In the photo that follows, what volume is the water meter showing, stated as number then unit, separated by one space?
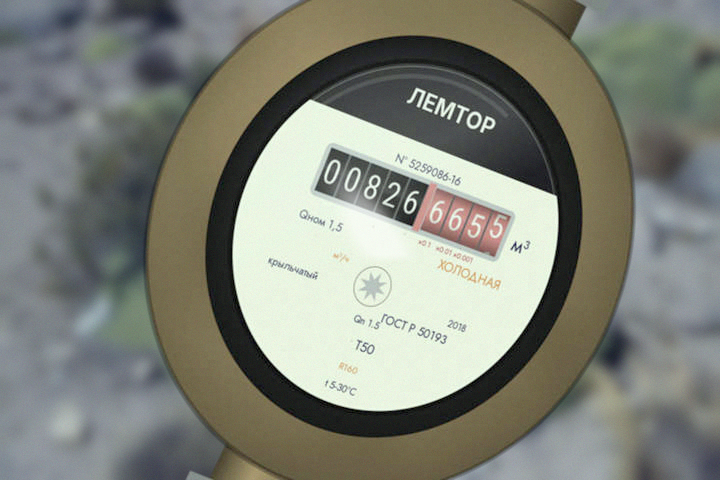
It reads 826.6655 m³
